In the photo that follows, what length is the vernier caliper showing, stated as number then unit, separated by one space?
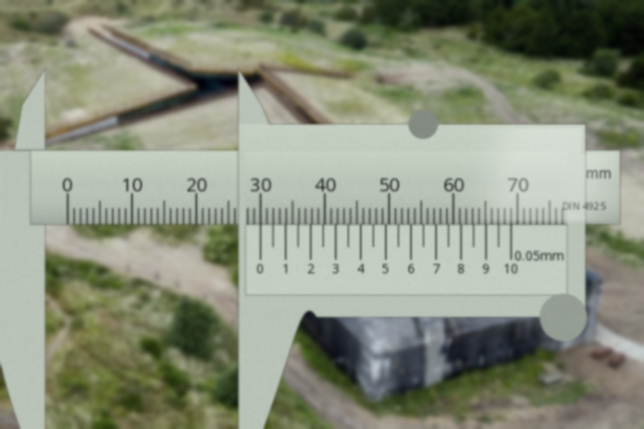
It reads 30.0 mm
